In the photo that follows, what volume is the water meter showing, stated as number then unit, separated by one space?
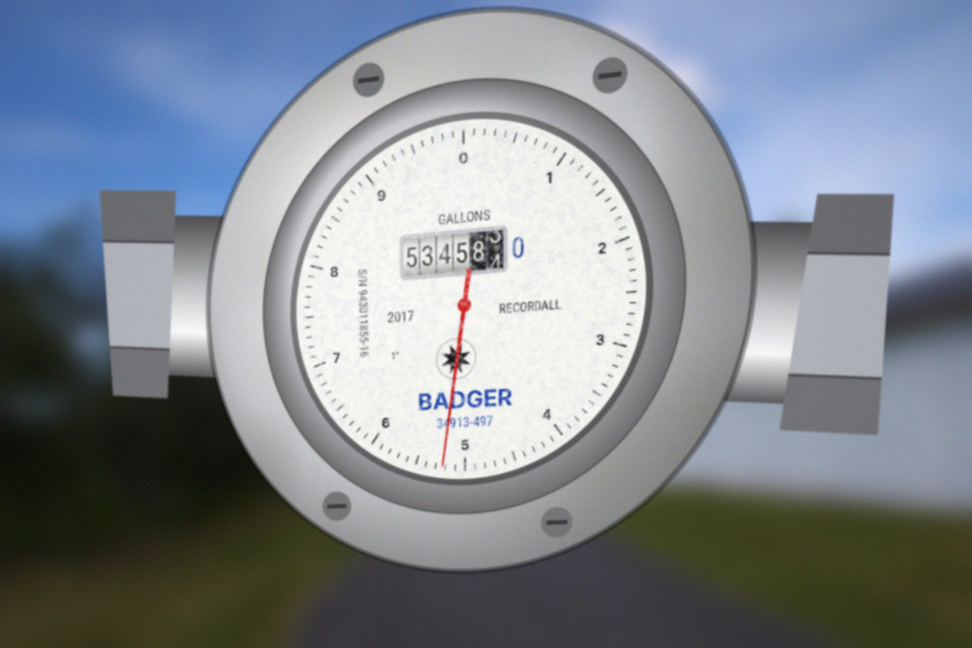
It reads 5345835.2 gal
